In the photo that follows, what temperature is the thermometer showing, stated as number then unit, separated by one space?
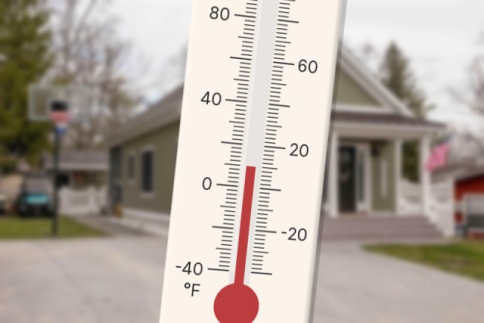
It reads 10 °F
